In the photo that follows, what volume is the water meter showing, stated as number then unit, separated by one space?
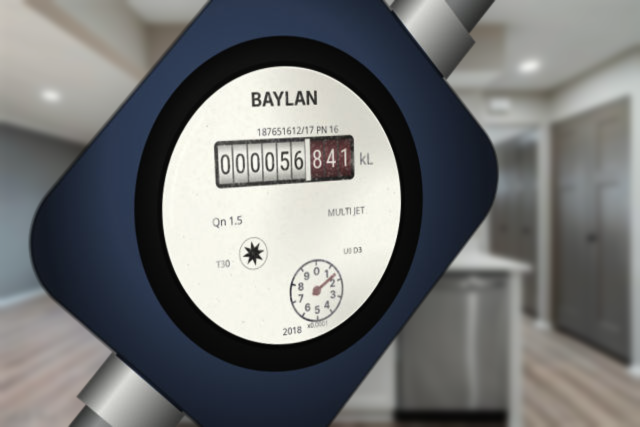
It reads 56.8411 kL
